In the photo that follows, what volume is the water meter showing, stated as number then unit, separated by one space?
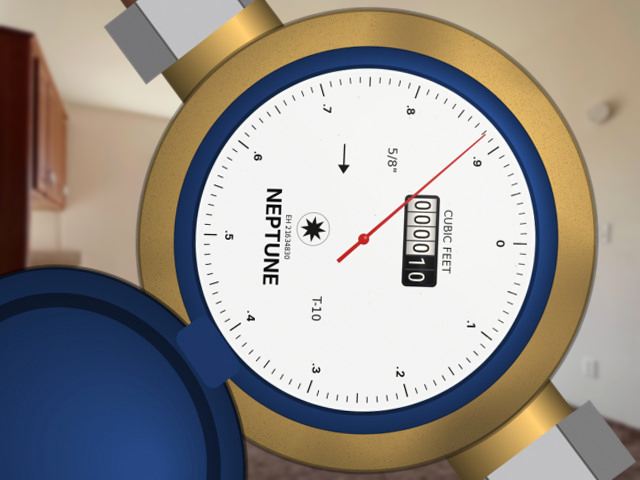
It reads 9.88 ft³
